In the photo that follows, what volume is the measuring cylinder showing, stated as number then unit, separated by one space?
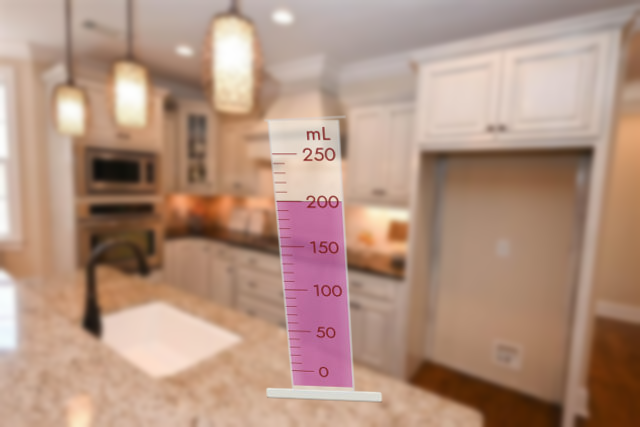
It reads 200 mL
